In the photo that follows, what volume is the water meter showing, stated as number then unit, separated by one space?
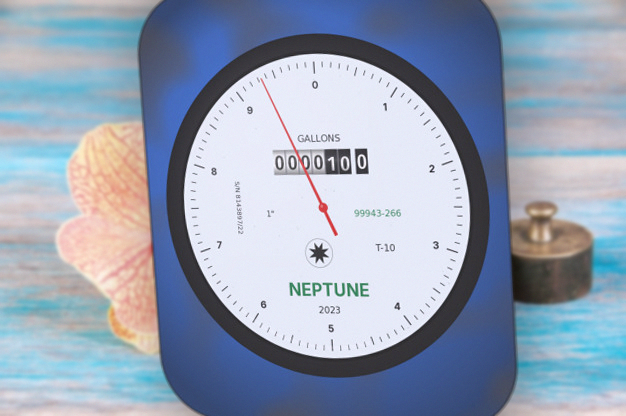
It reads 99.3 gal
